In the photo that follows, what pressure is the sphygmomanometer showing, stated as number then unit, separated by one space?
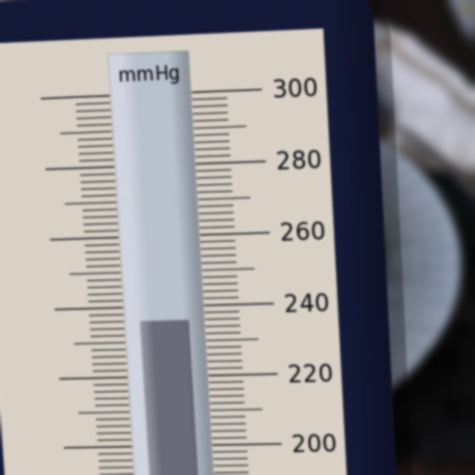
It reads 236 mmHg
